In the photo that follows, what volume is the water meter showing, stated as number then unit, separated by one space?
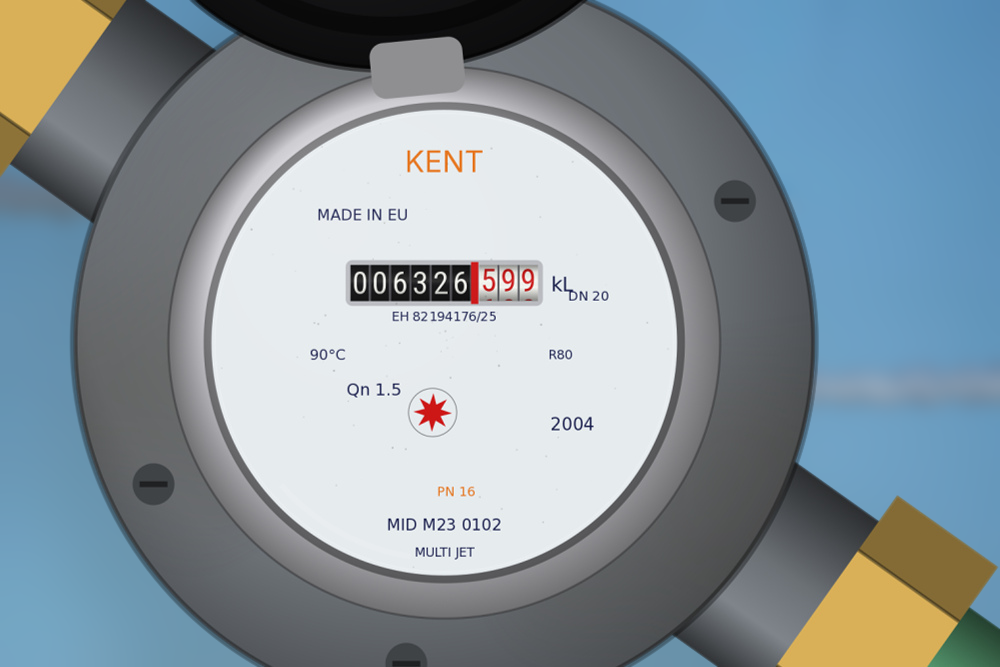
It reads 6326.599 kL
